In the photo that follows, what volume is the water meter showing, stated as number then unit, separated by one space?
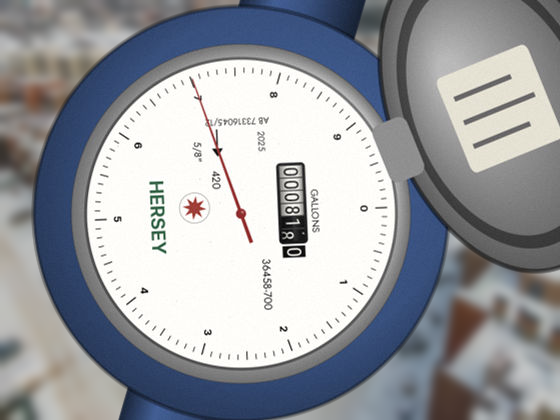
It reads 8177.0 gal
